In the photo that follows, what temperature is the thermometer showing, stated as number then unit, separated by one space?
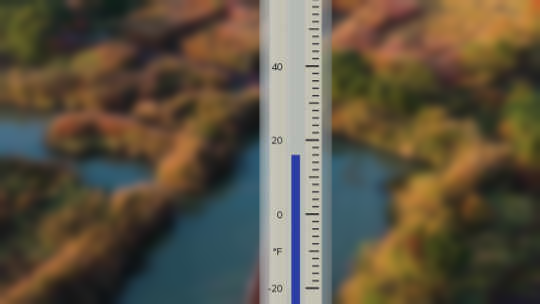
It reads 16 °F
